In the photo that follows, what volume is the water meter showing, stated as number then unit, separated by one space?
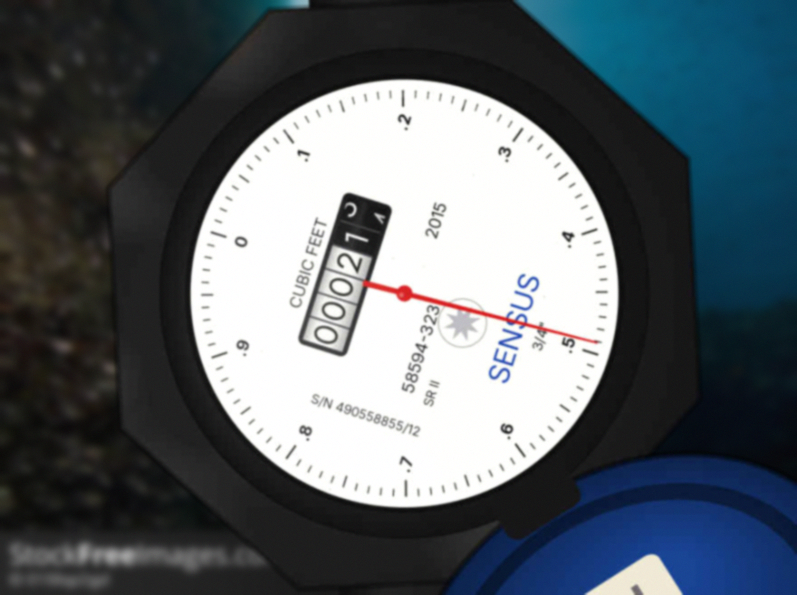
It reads 213.49 ft³
